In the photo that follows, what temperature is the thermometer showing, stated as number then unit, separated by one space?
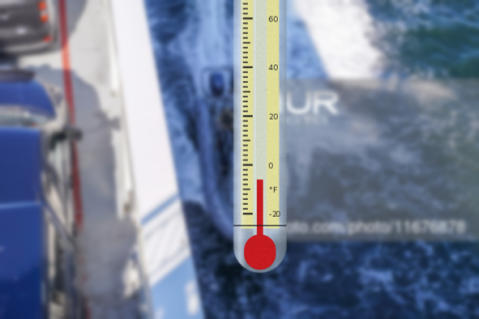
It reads -6 °F
